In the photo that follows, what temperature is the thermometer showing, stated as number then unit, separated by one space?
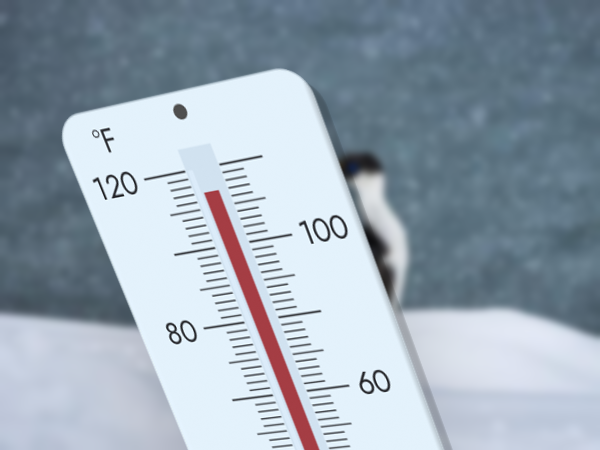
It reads 114 °F
